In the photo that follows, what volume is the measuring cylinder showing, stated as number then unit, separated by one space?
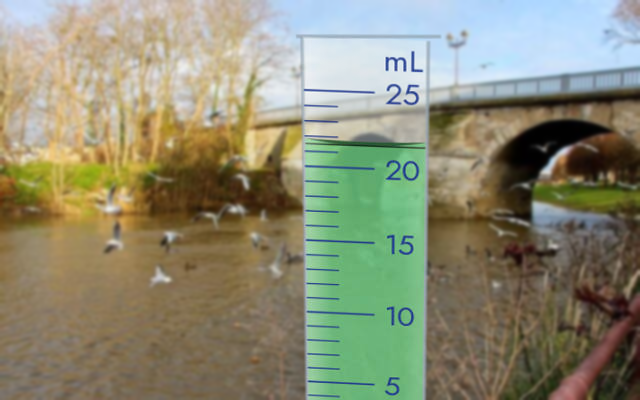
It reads 21.5 mL
